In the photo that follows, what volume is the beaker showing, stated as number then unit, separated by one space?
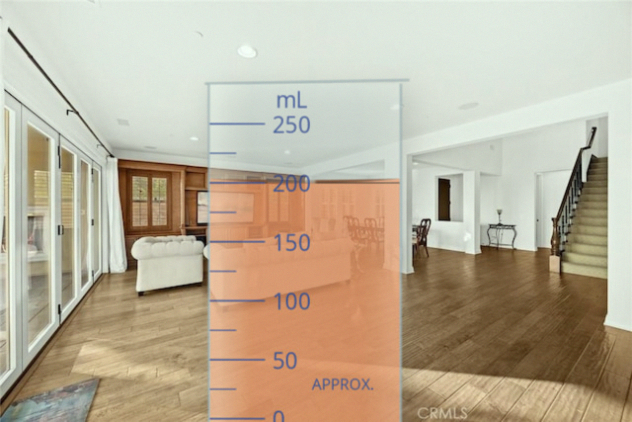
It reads 200 mL
